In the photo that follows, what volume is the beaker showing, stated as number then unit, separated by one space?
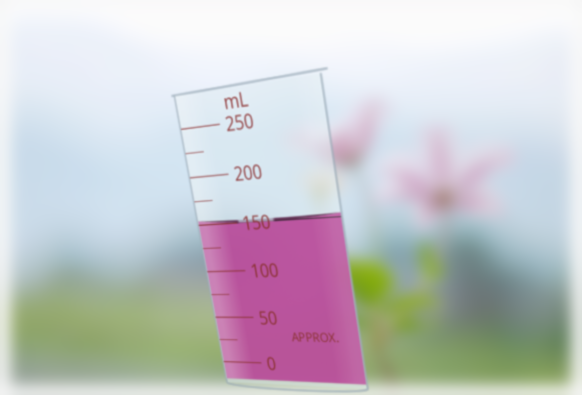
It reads 150 mL
